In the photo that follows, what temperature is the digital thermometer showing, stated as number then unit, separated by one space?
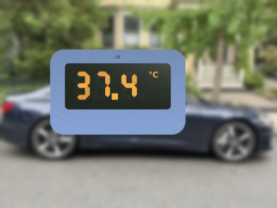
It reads 37.4 °C
